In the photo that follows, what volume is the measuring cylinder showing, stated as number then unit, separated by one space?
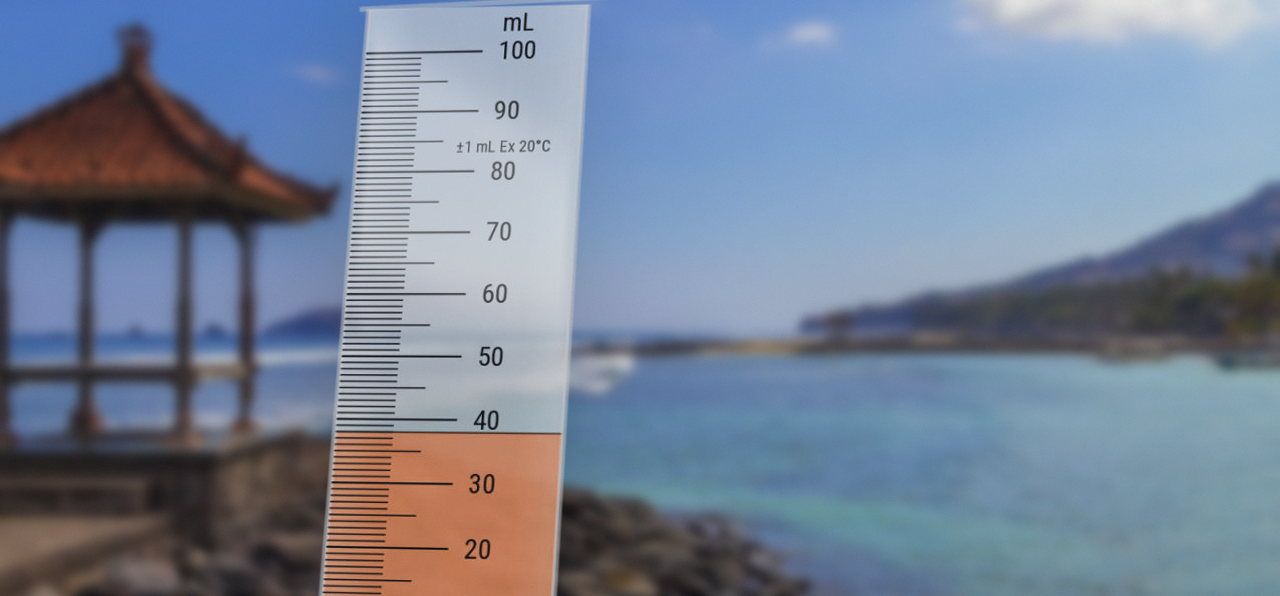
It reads 38 mL
